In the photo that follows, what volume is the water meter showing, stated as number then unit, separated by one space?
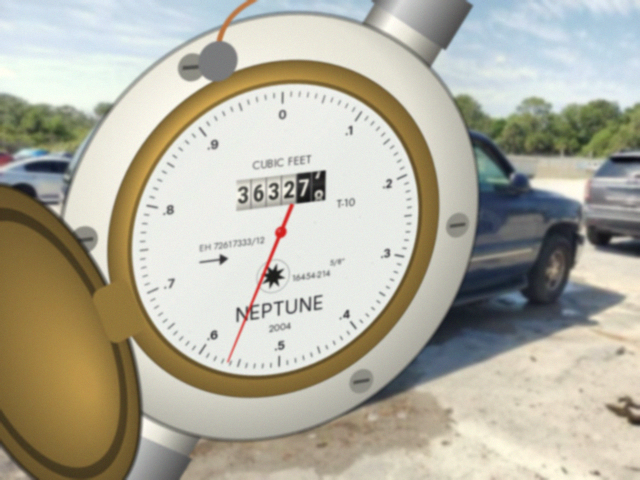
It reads 363277.56 ft³
